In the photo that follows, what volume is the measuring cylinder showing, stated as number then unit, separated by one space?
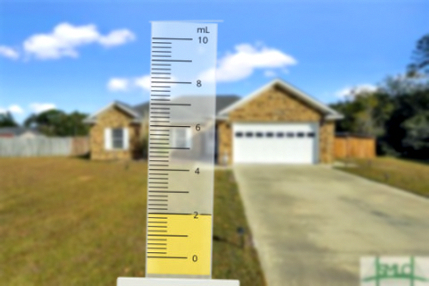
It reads 2 mL
